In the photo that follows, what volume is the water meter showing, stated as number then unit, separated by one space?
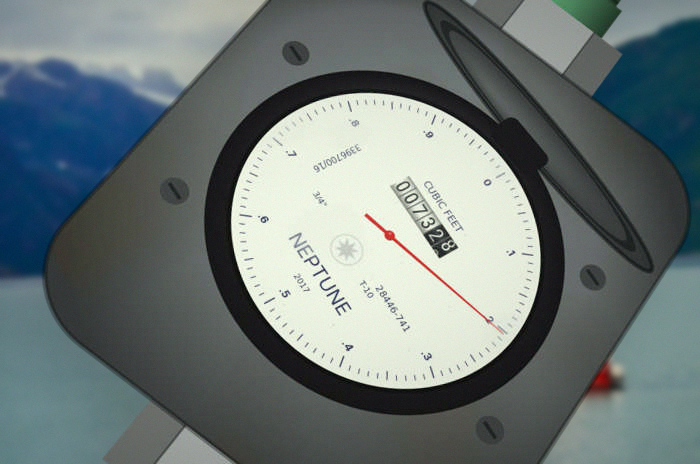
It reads 7328.20 ft³
